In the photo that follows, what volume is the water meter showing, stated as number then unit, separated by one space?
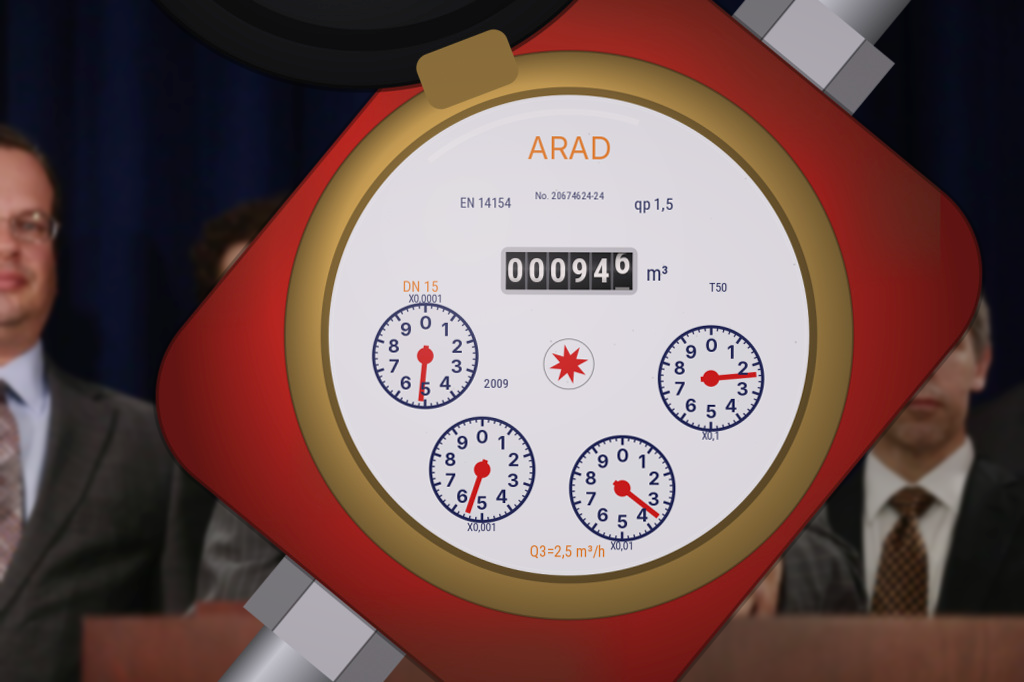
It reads 946.2355 m³
